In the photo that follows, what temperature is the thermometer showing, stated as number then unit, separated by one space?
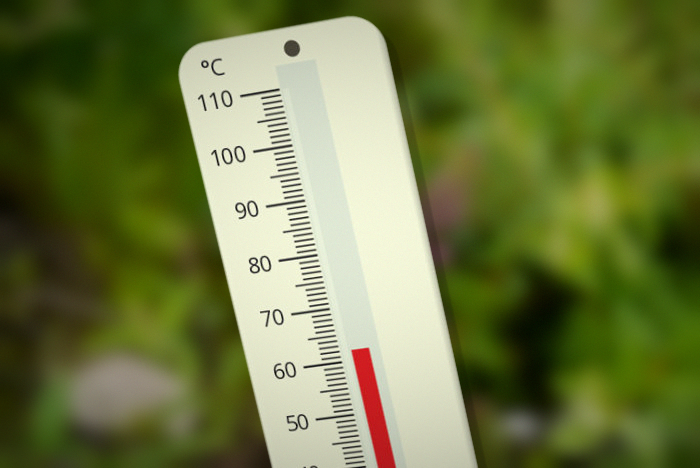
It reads 62 °C
